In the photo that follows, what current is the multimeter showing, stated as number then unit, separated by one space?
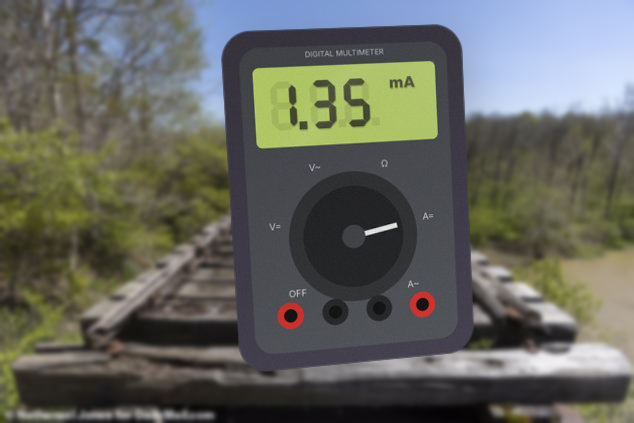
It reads 1.35 mA
